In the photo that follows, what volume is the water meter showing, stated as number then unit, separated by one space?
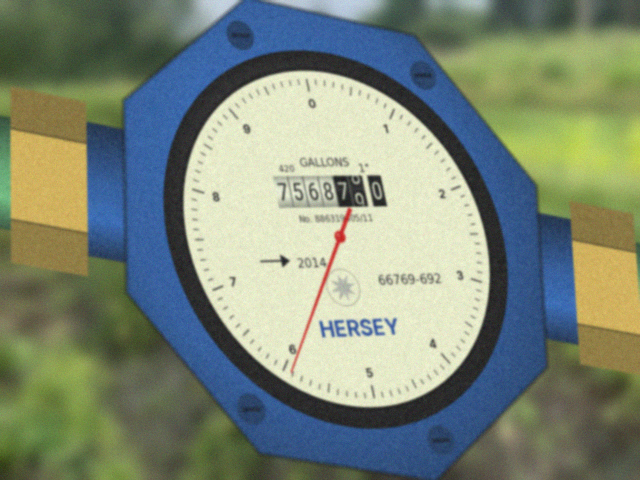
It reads 7568785.9 gal
